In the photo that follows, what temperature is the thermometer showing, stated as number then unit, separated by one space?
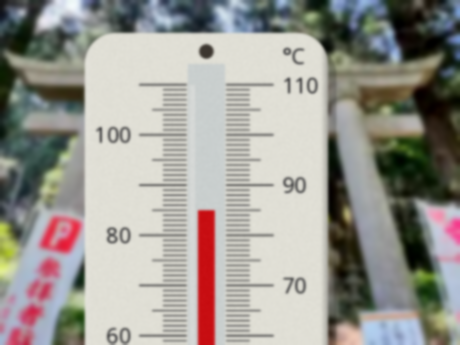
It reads 85 °C
